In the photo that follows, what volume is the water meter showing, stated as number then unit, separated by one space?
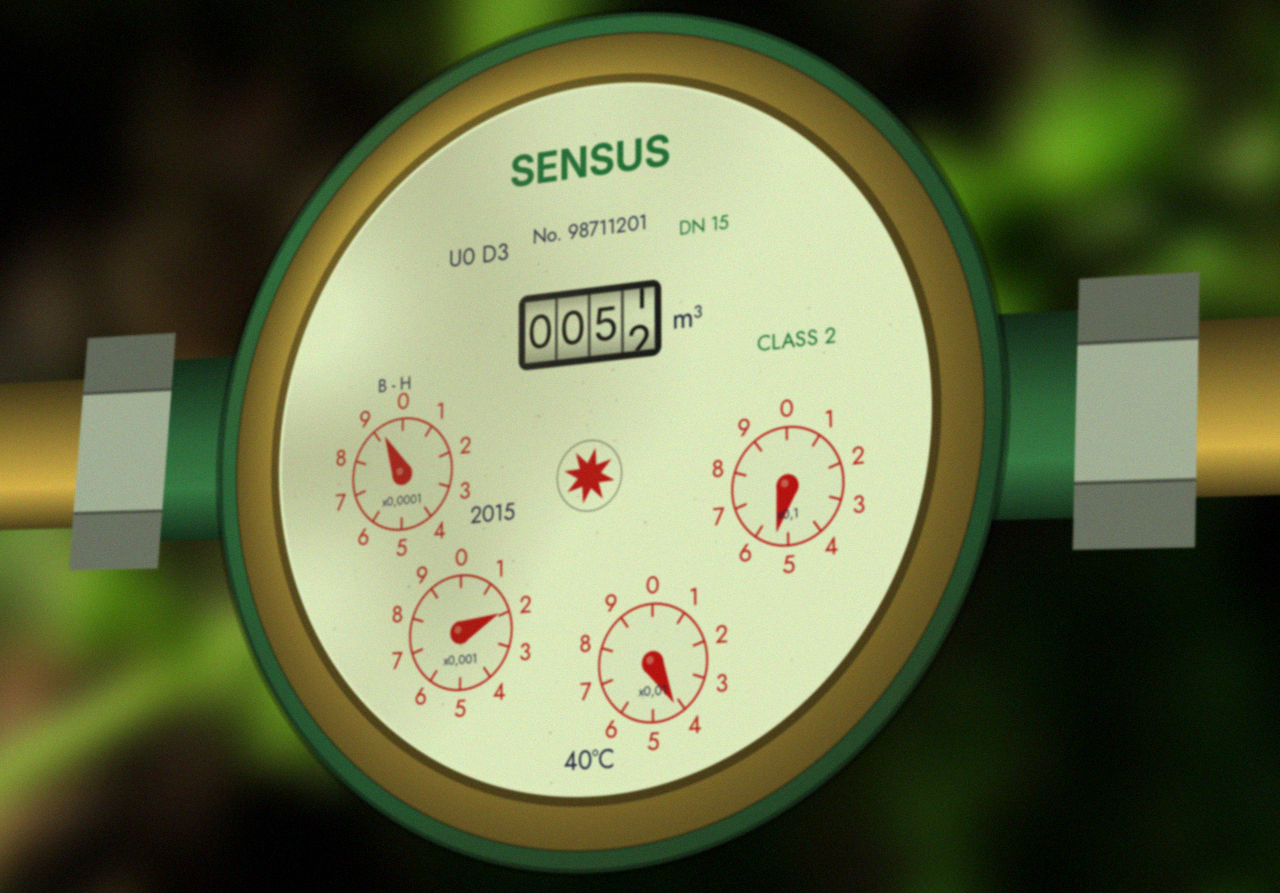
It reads 51.5419 m³
